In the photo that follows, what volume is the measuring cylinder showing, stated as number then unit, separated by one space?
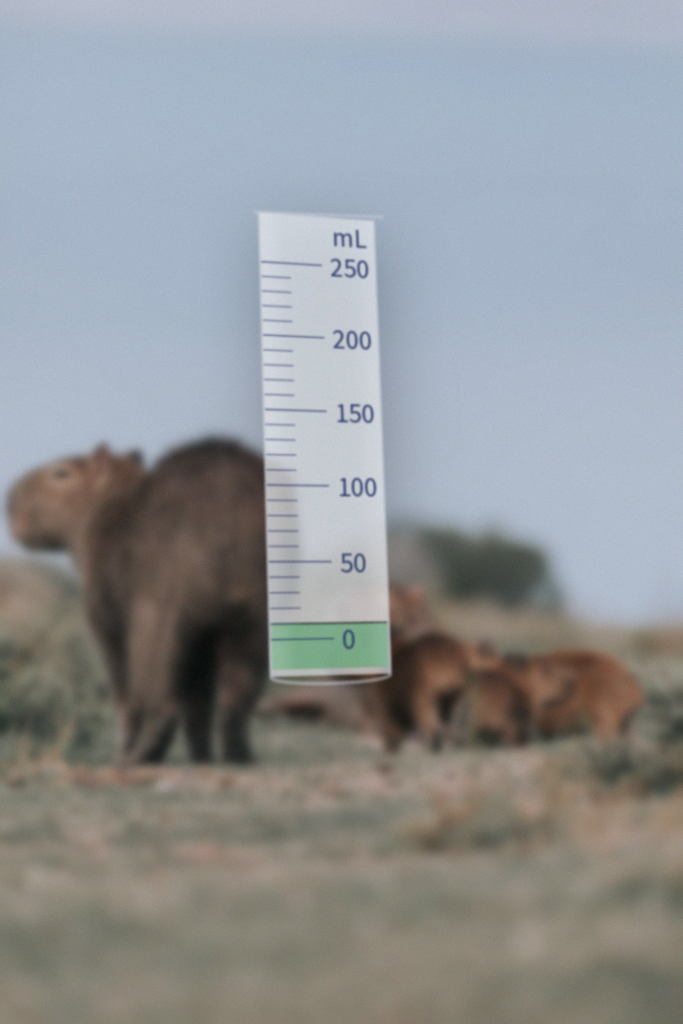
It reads 10 mL
